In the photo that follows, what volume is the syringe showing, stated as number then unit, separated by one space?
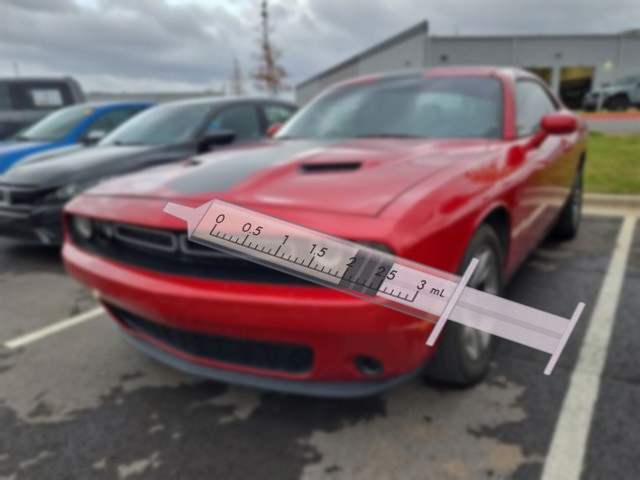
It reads 2 mL
